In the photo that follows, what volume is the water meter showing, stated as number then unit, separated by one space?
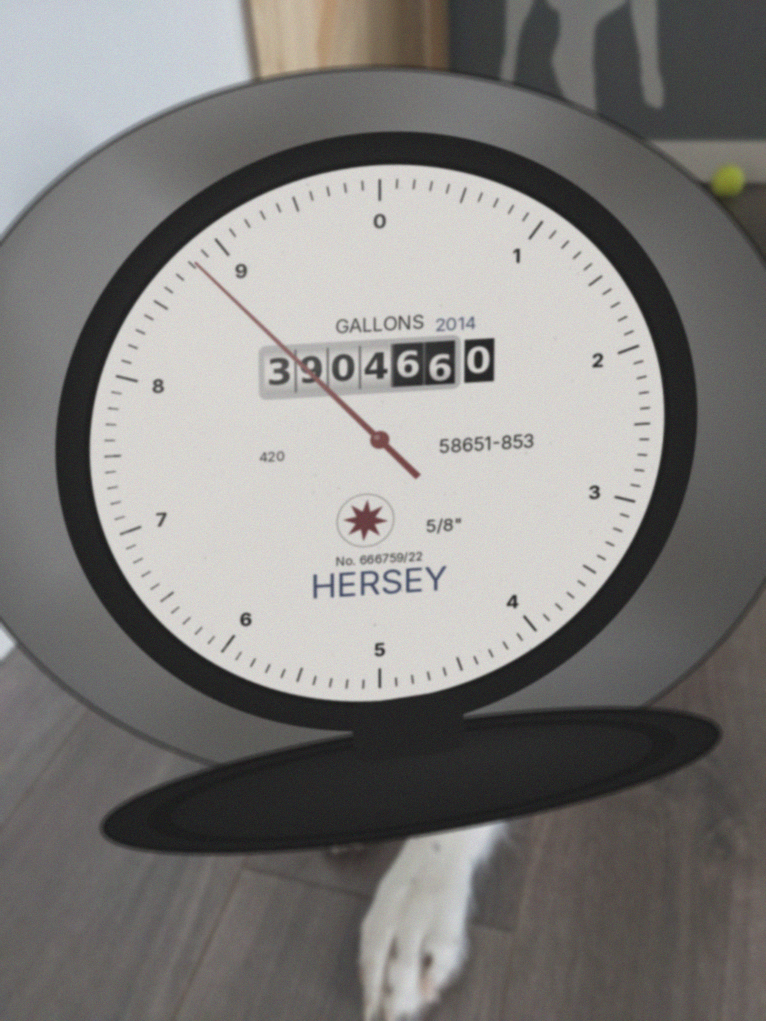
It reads 3904658.8 gal
